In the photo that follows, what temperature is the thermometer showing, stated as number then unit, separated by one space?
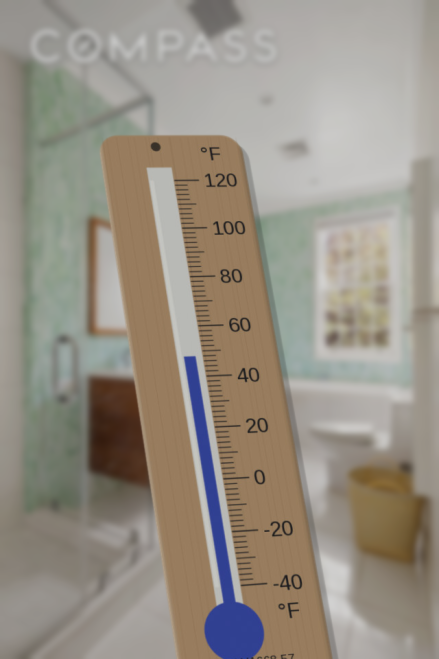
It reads 48 °F
